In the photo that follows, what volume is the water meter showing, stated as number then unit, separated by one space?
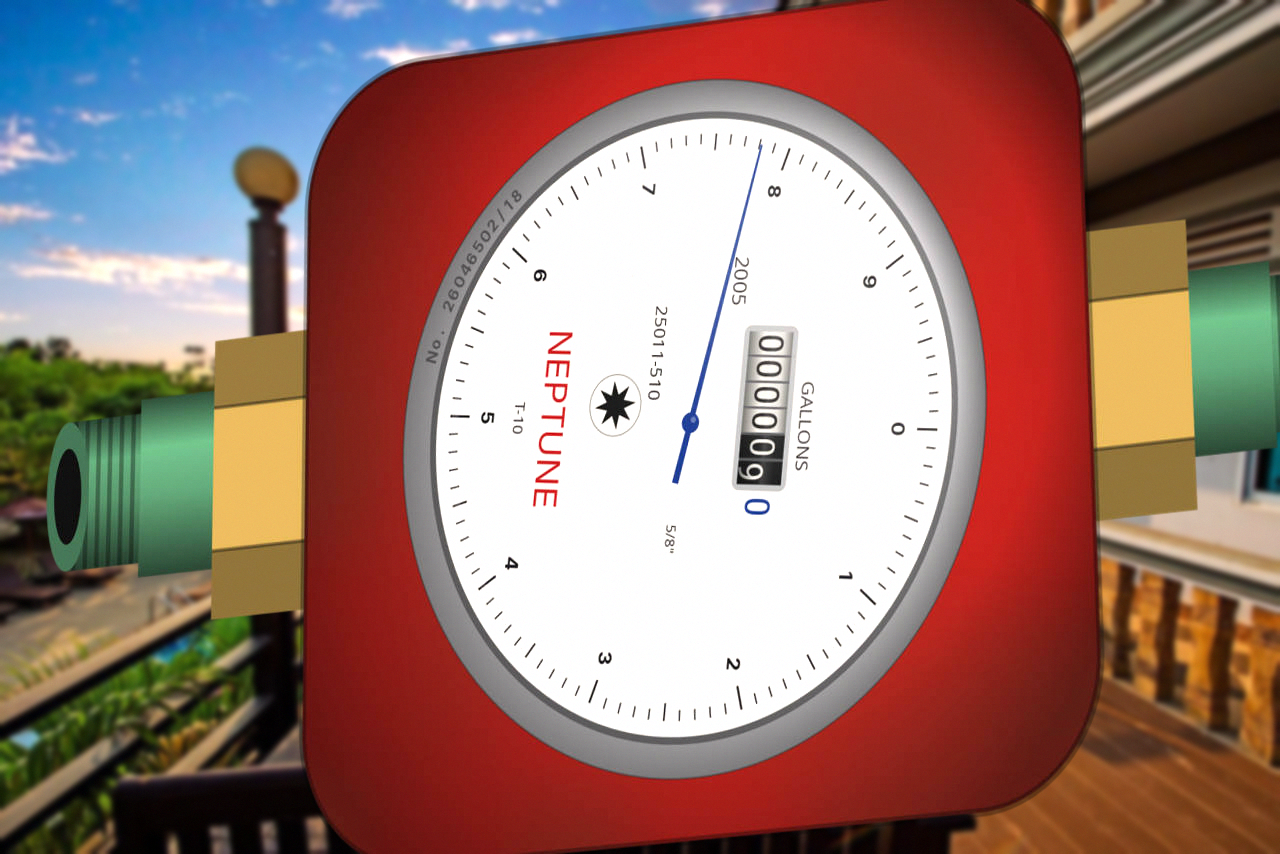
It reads 87.8 gal
